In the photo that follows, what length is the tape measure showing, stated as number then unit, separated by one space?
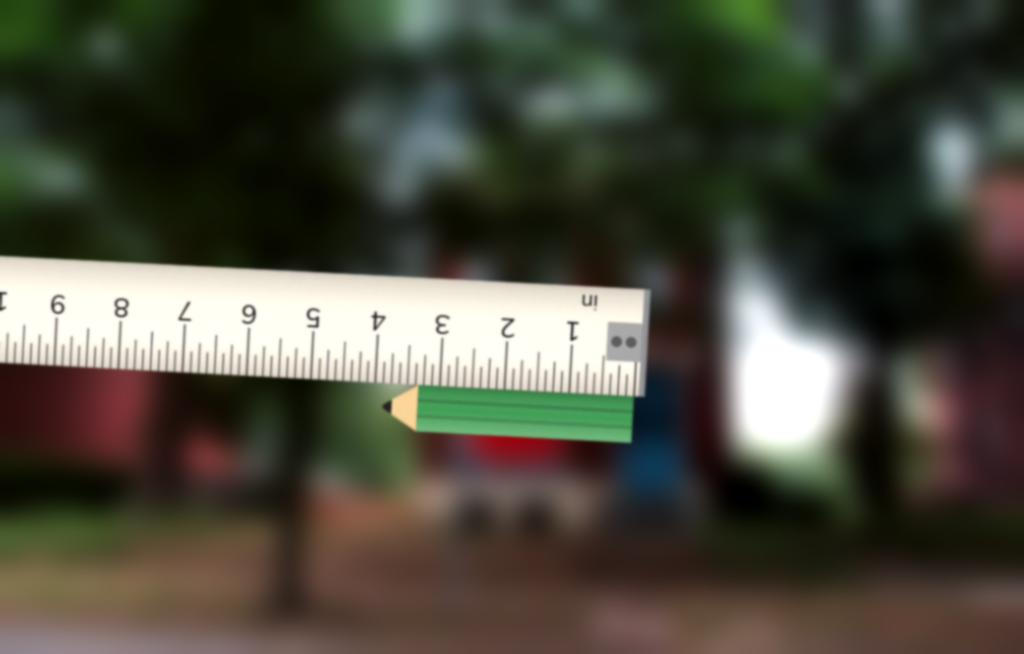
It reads 3.875 in
